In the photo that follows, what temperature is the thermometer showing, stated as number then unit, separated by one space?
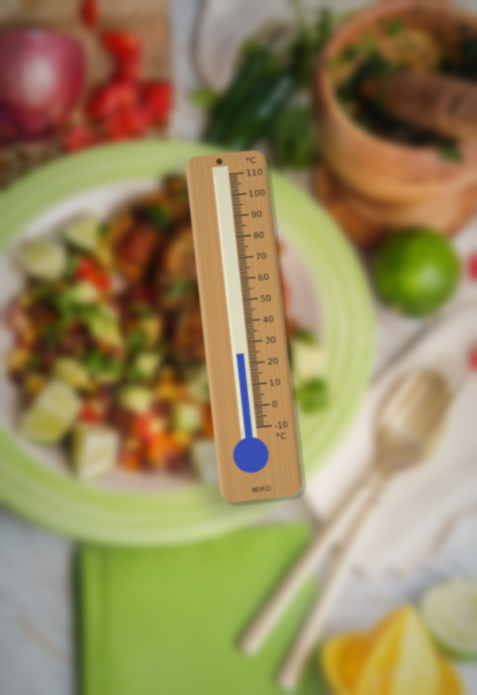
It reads 25 °C
